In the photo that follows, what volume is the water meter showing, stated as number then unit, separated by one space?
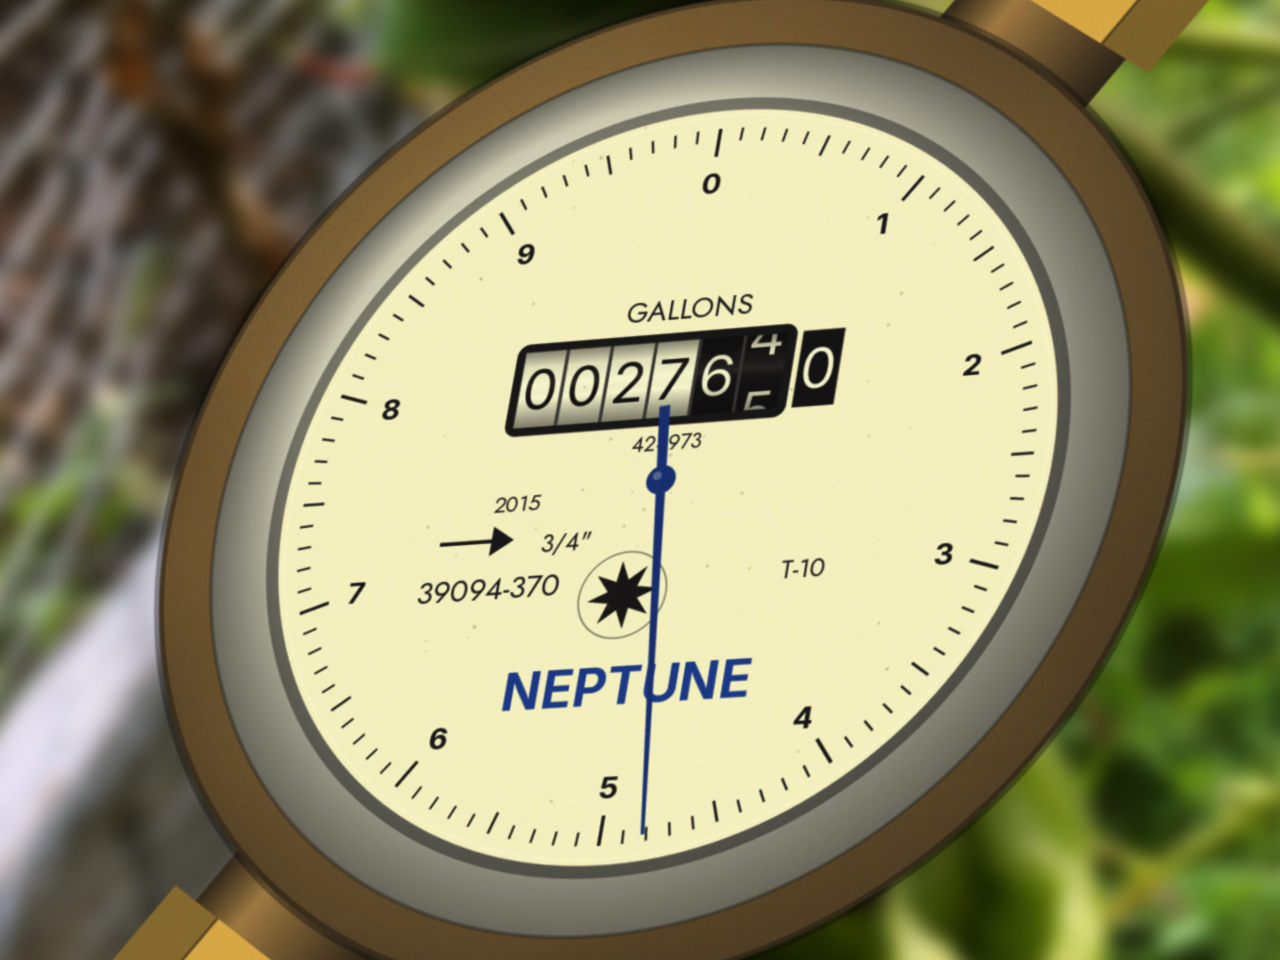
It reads 27644.8 gal
